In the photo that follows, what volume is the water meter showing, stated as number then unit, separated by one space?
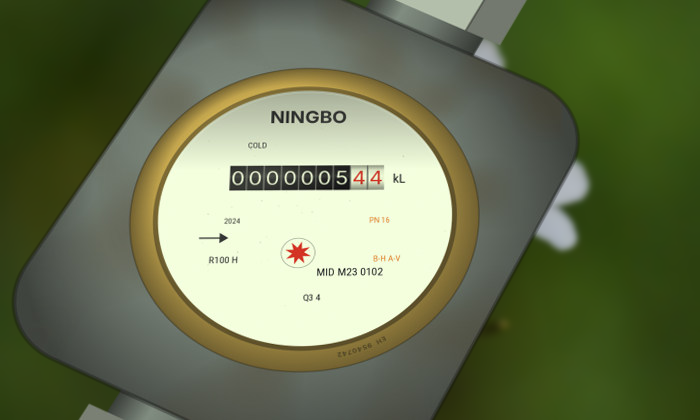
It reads 5.44 kL
